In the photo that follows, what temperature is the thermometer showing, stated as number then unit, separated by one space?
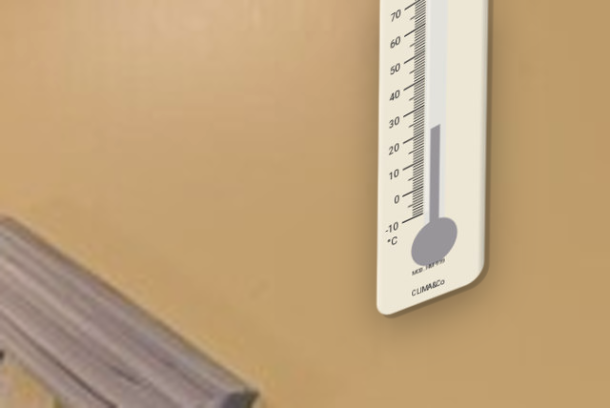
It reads 20 °C
